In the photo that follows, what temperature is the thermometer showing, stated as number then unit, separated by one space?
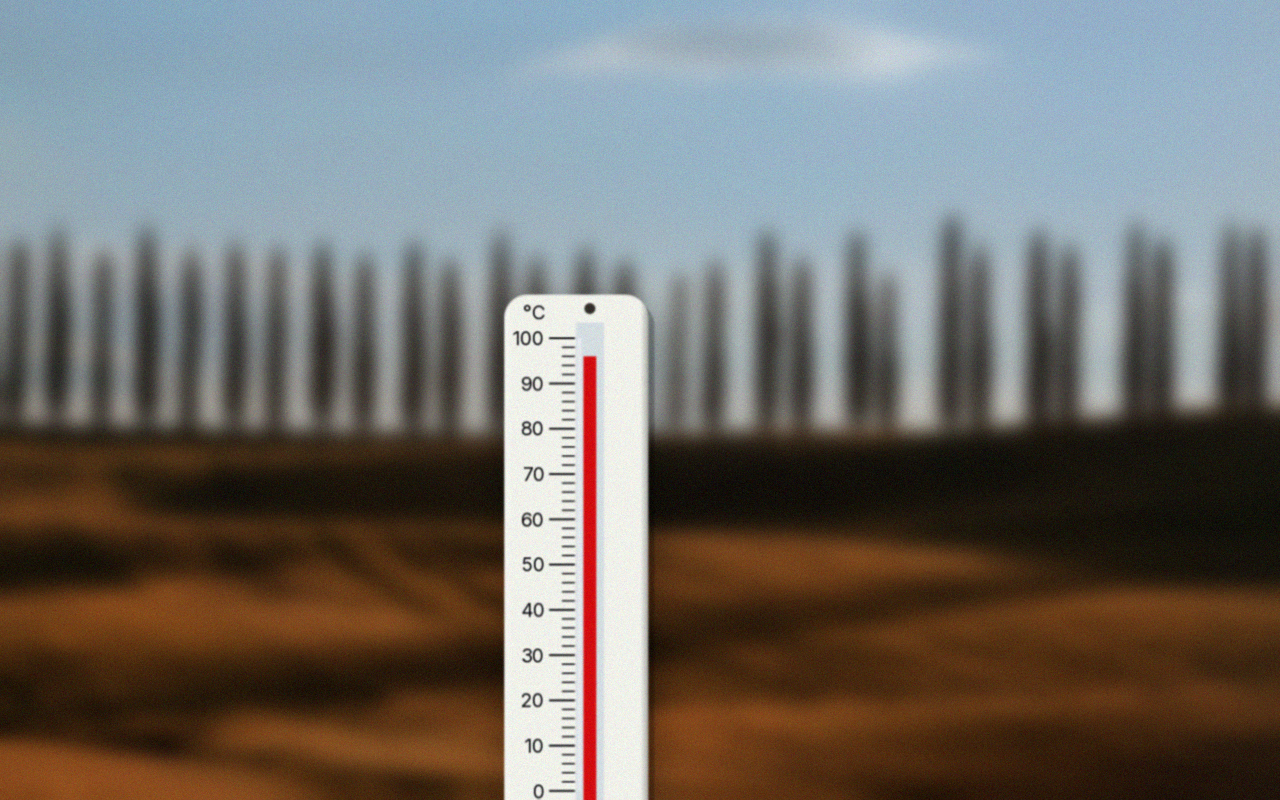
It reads 96 °C
